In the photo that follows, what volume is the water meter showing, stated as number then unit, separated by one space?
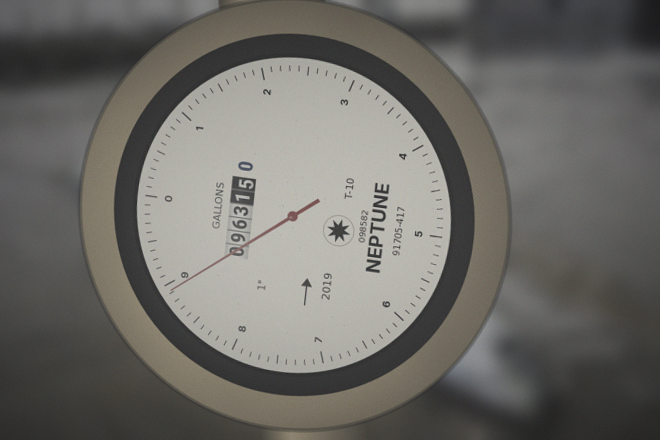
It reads 963148.9 gal
